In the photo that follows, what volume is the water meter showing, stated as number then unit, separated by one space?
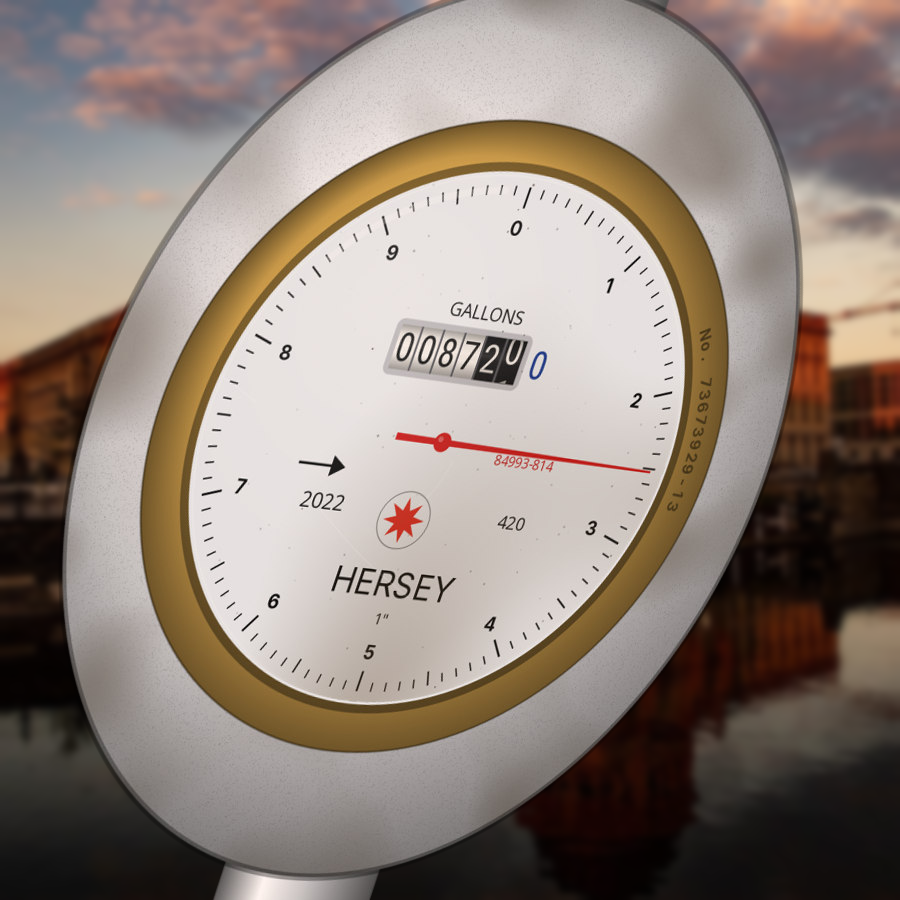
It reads 87202.5 gal
